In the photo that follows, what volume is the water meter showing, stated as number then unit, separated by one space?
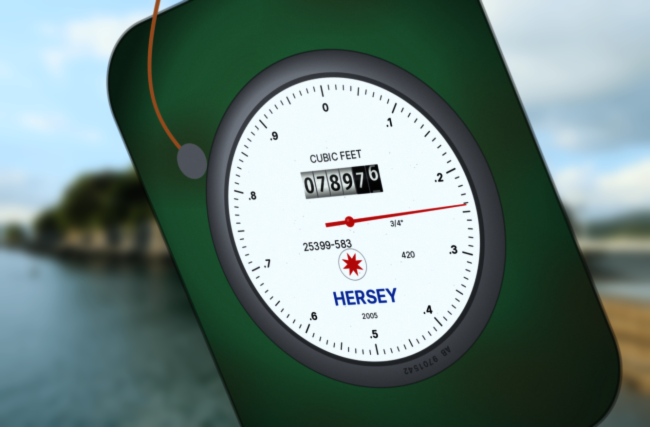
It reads 78976.24 ft³
